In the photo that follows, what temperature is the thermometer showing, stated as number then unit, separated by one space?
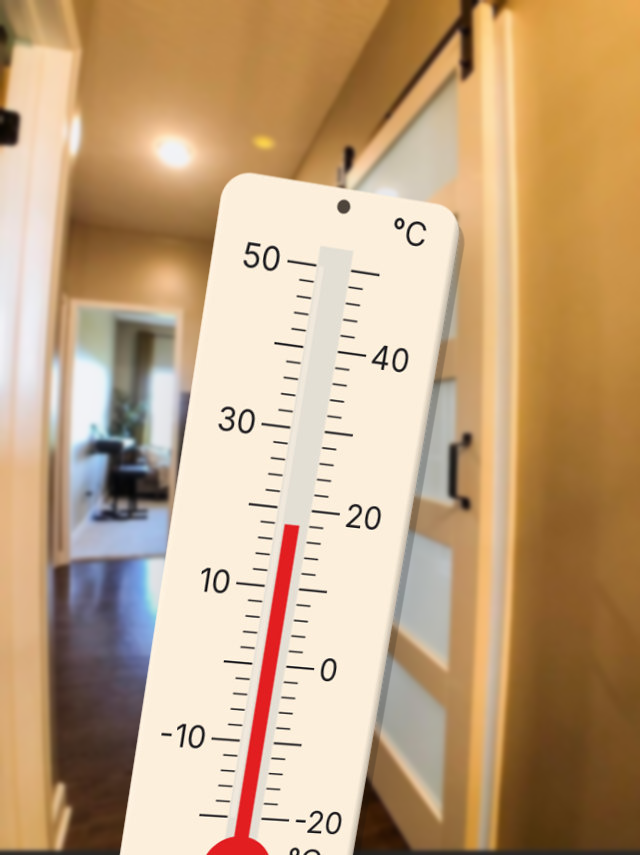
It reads 18 °C
